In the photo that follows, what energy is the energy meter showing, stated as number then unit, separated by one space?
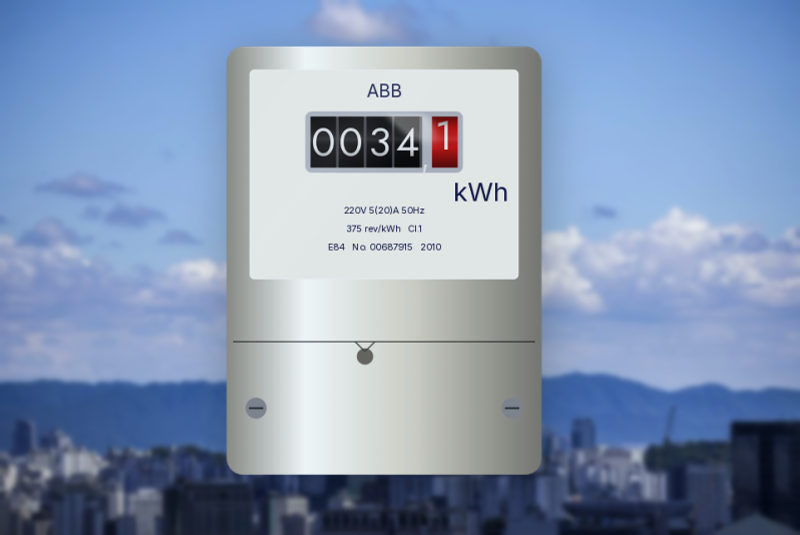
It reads 34.1 kWh
